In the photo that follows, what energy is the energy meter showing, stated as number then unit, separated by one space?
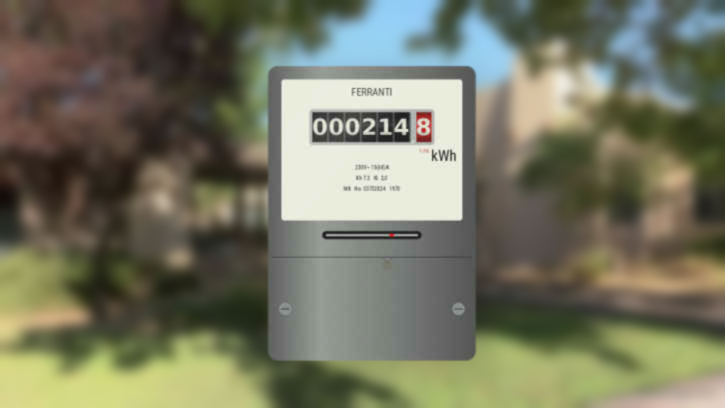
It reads 214.8 kWh
